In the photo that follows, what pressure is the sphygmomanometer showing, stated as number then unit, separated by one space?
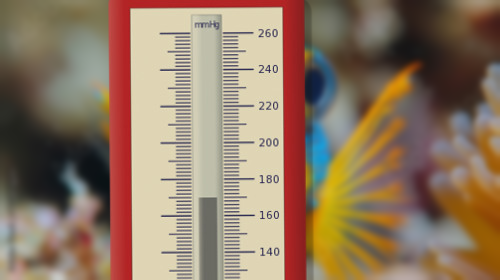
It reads 170 mmHg
